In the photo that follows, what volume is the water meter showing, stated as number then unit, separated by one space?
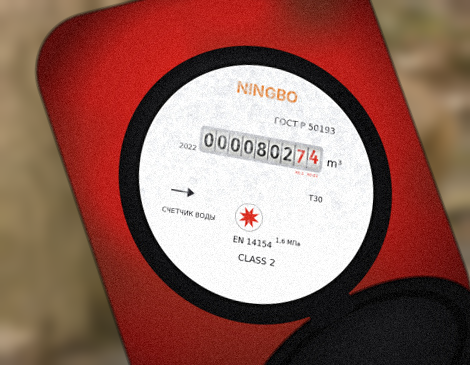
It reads 802.74 m³
